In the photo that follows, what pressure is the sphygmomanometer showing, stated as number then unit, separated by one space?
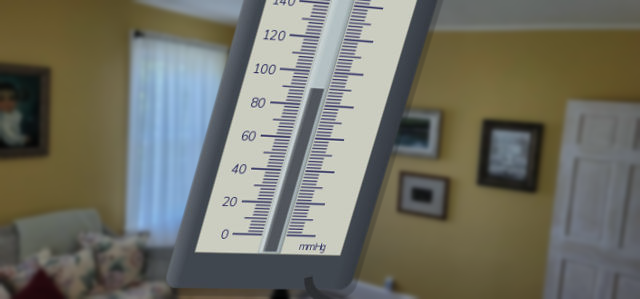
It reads 90 mmHg
